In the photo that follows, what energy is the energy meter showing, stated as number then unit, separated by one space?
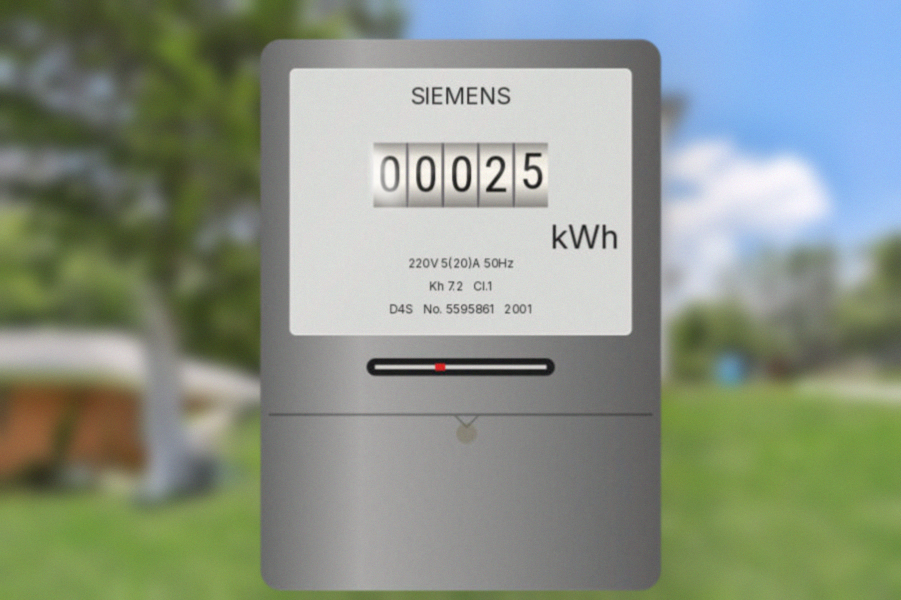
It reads 25 kWh
